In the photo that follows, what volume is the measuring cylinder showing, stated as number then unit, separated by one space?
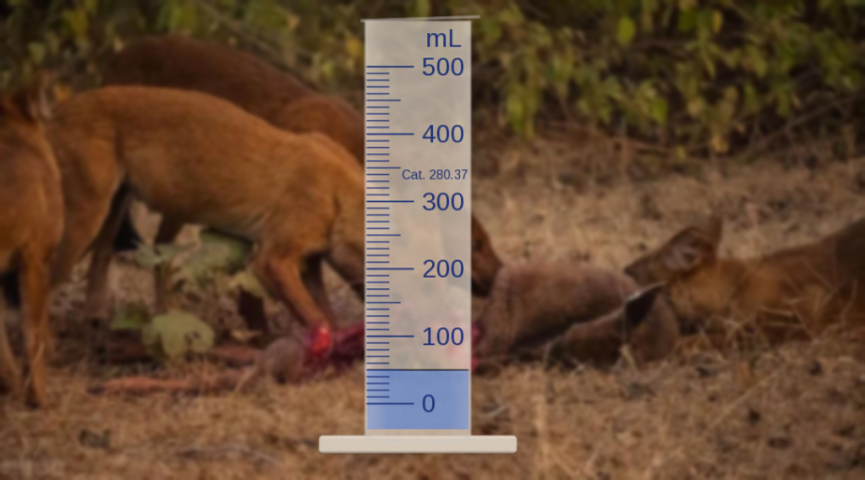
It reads 50 mL
